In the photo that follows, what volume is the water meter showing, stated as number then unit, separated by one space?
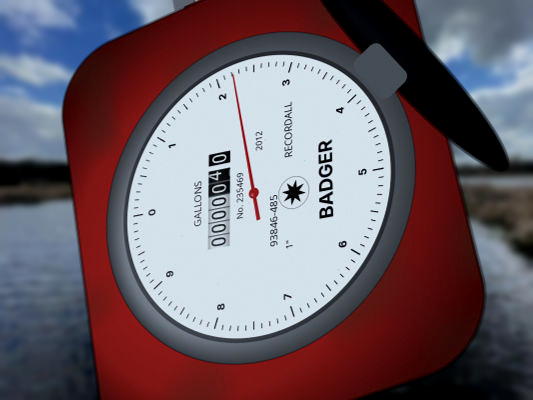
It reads 42.2 gal
